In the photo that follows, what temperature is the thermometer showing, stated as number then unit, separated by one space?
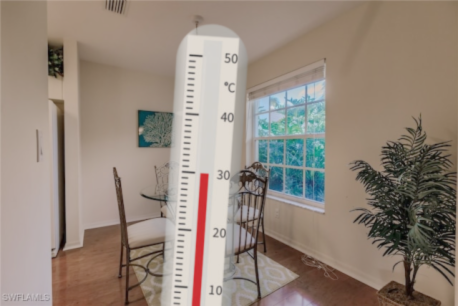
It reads 30 °C
